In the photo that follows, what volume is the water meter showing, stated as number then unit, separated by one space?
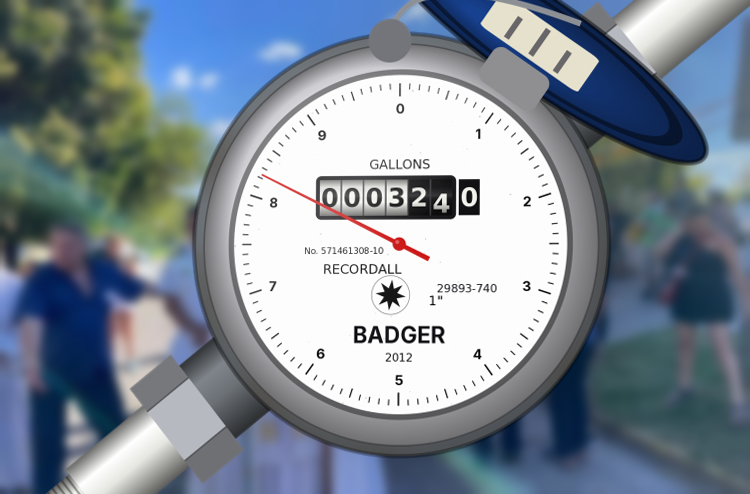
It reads 3238.2 gal
